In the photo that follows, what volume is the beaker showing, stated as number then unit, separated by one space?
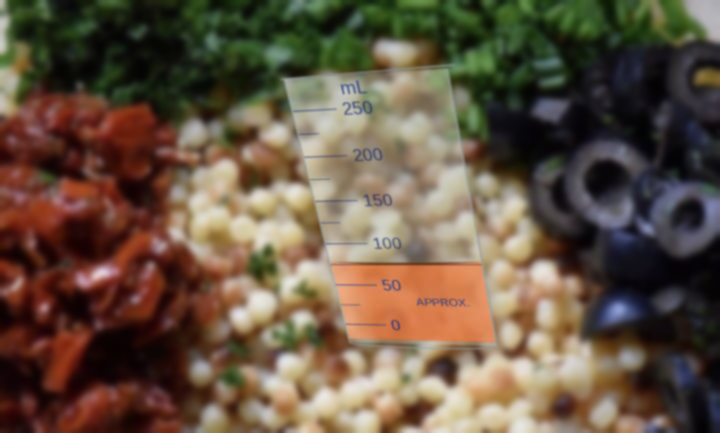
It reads 75 mL
